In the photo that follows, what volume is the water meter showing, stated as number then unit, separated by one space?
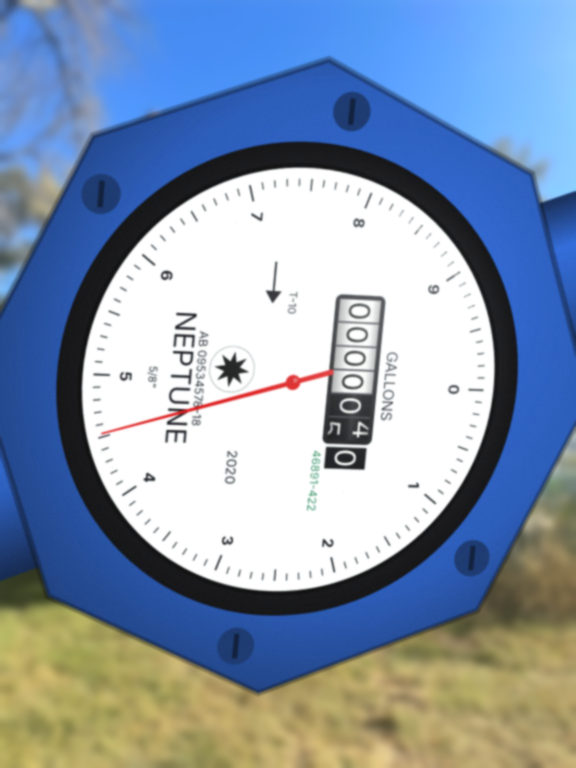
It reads 44.5 gal
